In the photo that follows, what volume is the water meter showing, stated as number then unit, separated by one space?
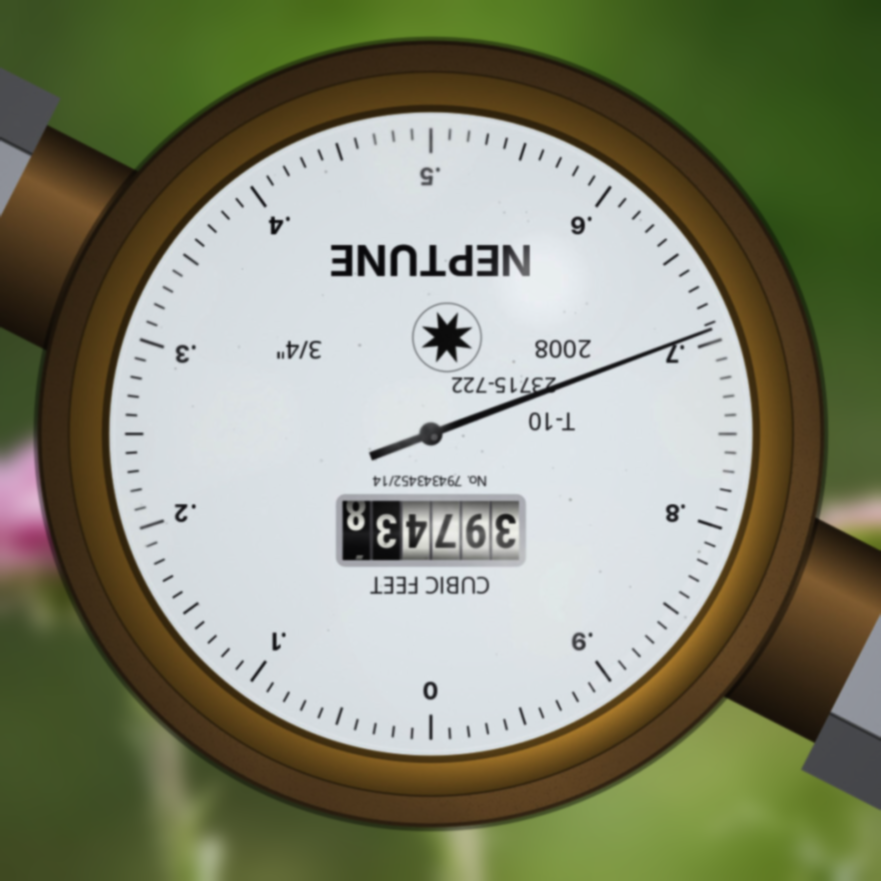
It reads 397437.69 ft³
